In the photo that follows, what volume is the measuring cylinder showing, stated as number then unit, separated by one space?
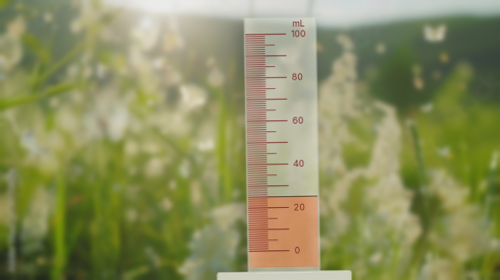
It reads 25 mL
